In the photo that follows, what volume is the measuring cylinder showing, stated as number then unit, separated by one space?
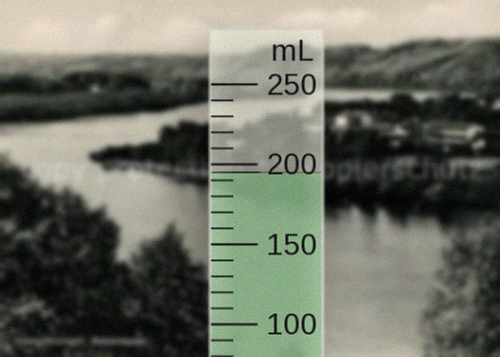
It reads 195 mL
